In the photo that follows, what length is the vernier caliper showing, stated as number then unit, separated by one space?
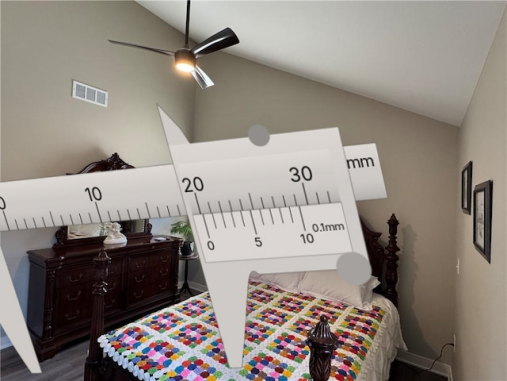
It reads 20.2 mm
